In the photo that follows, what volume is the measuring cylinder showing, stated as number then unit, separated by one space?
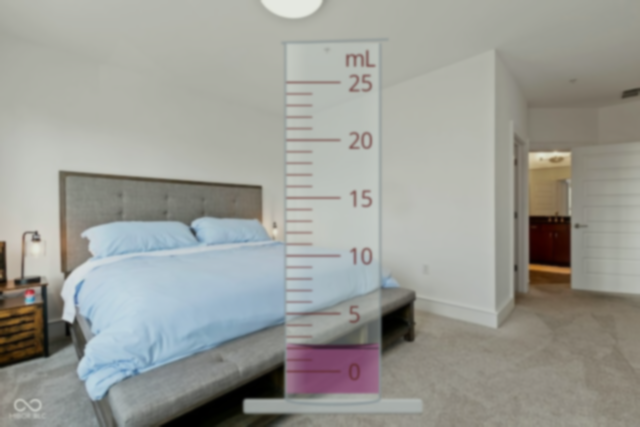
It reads 2 mL
